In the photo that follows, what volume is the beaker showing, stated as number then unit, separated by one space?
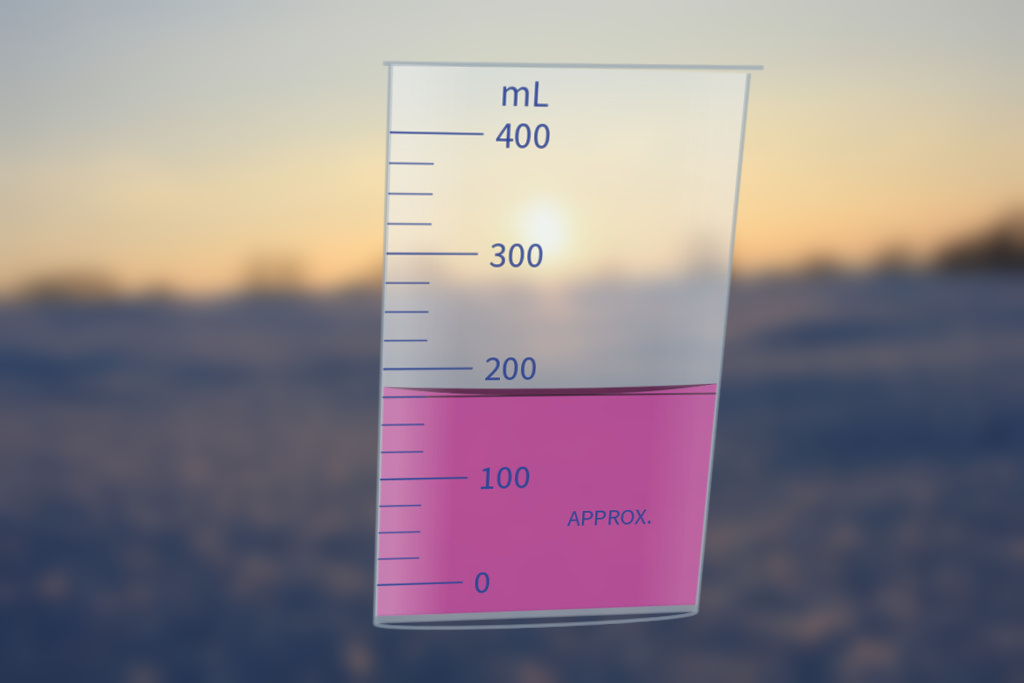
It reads 175 mL
